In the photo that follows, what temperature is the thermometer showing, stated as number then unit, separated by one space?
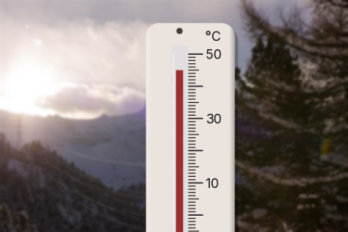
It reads 45 °C
